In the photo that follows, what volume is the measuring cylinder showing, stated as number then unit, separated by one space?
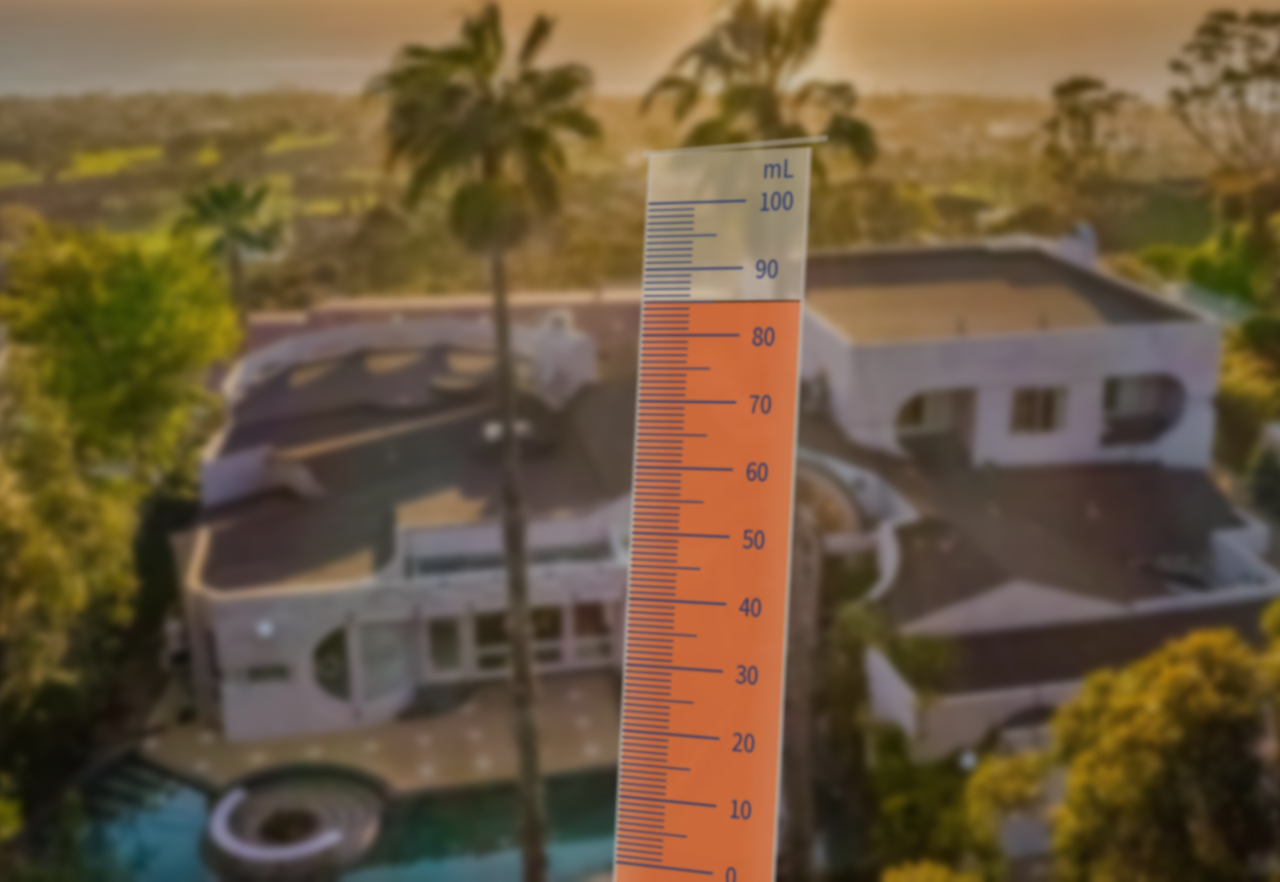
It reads 85 mL
